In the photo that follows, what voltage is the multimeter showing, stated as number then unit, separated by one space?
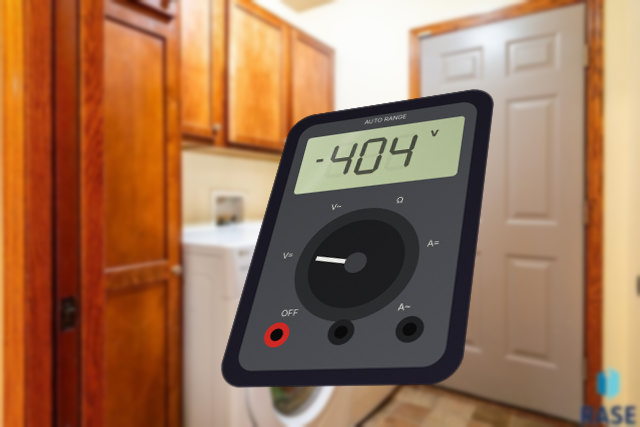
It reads -404 V
